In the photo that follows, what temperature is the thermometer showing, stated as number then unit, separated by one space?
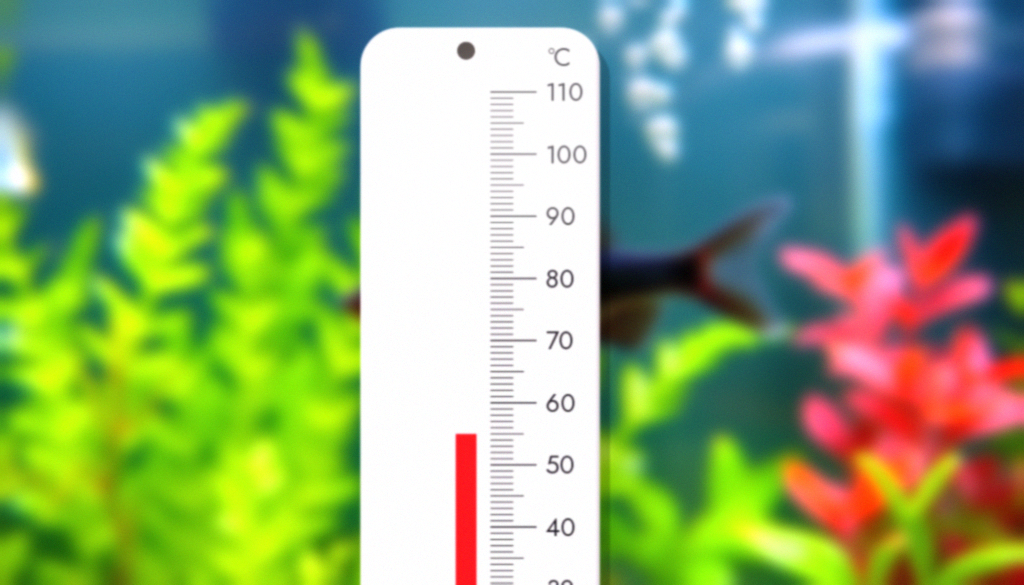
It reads 55 °C
